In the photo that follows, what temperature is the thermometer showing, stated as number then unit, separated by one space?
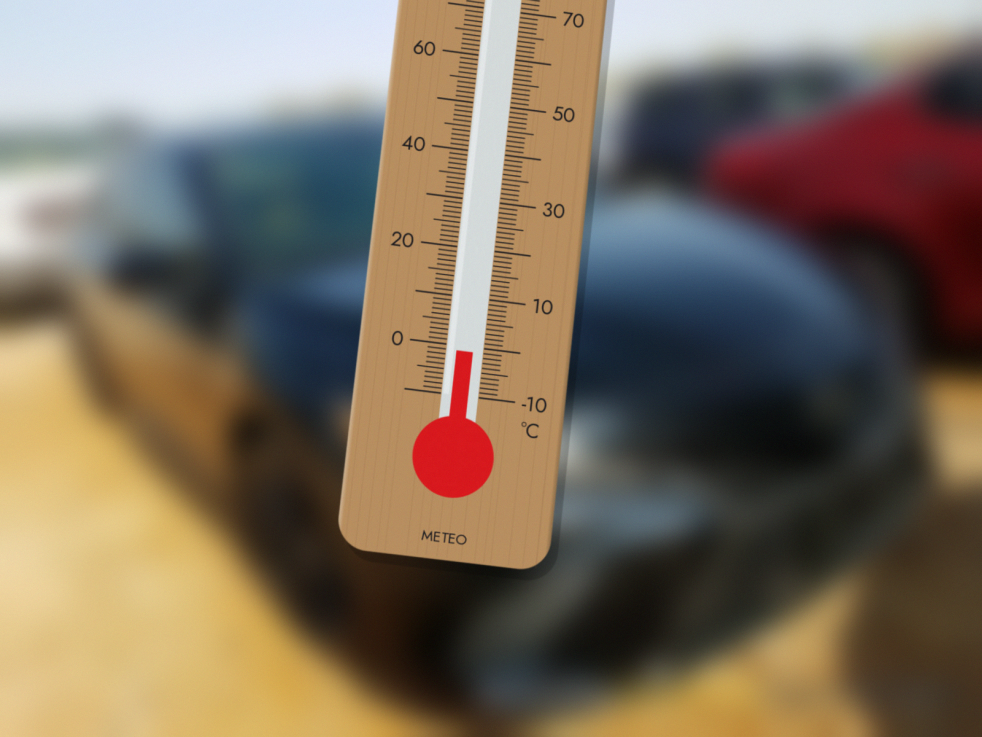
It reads -1 °C
